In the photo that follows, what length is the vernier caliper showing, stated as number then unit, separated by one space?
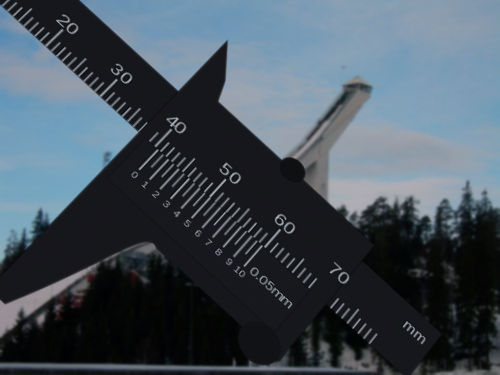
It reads 40.6 mm
